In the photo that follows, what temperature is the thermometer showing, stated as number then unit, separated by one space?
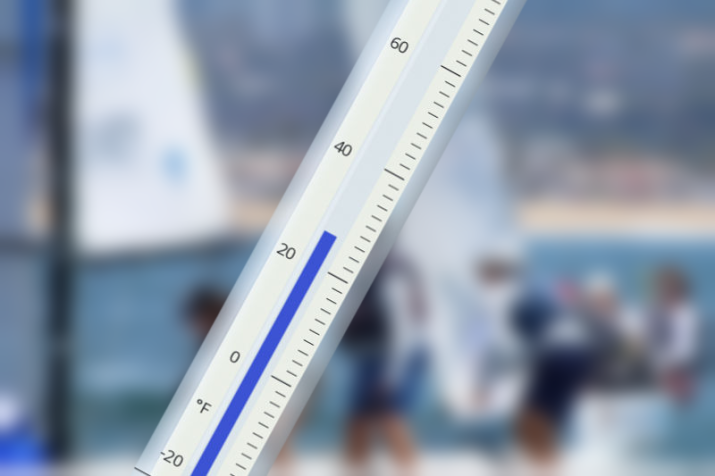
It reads 26 °F
